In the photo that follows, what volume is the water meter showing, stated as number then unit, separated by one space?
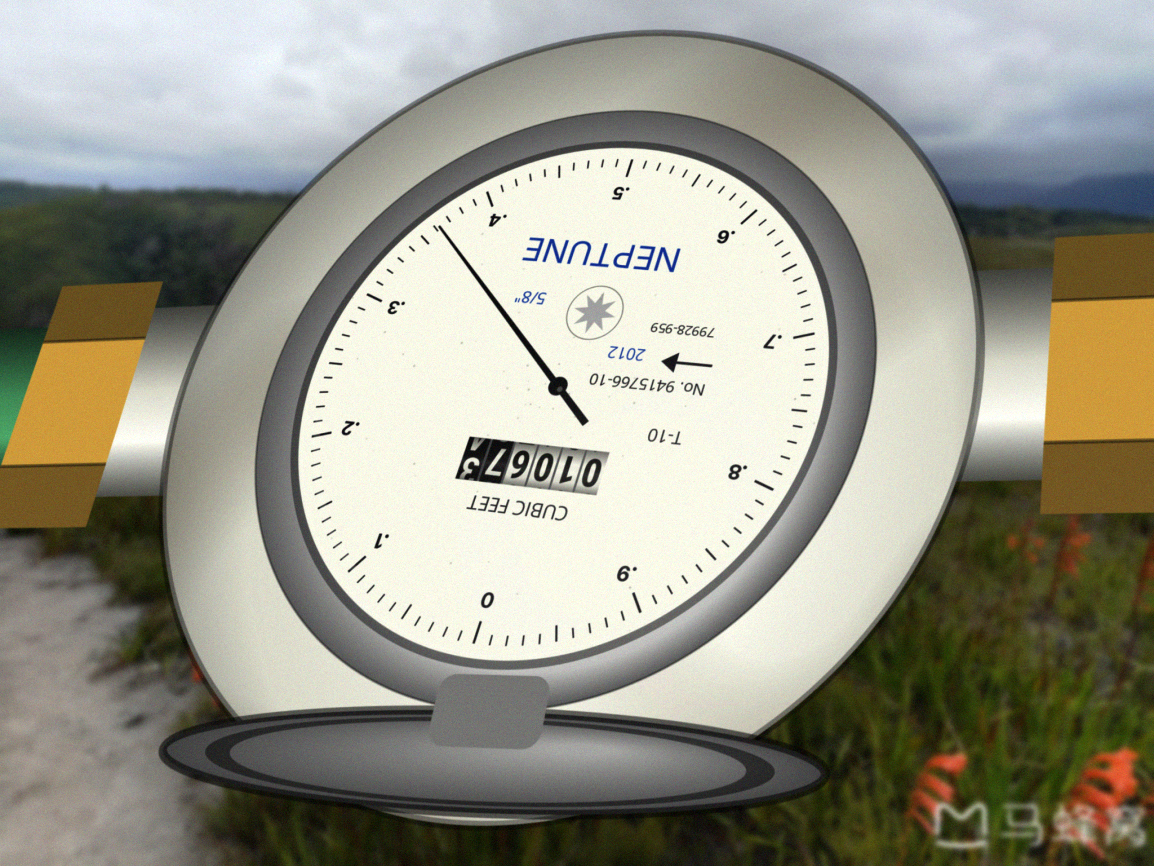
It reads 10673.36 ft³
